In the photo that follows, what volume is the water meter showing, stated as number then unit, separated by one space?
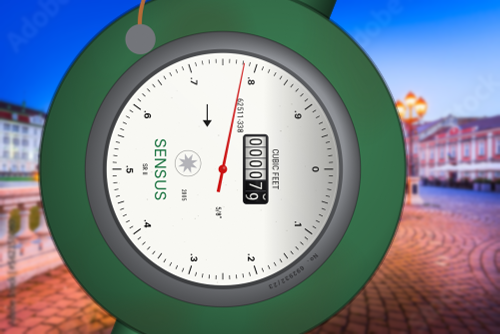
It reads 78.78 ft³
